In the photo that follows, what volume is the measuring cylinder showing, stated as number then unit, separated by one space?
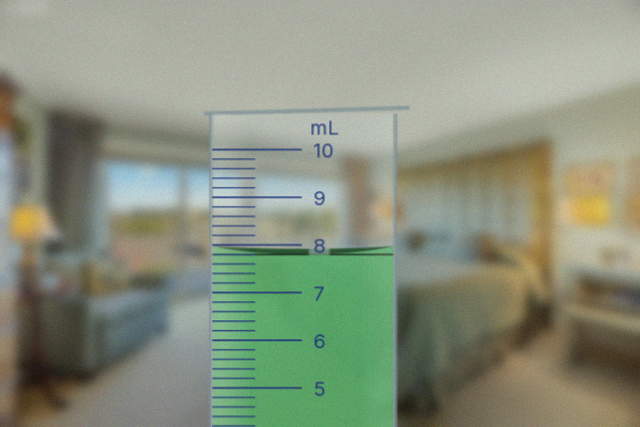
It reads 7.8 mL
